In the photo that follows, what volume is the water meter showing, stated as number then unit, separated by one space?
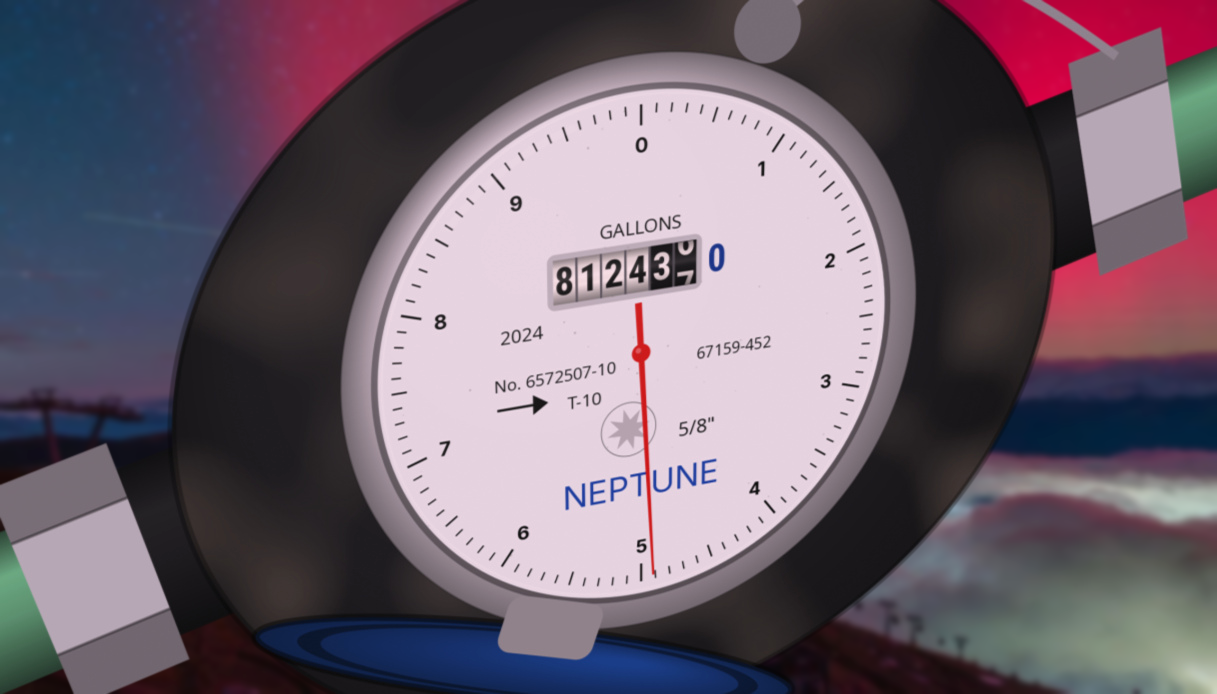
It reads 8124364.9 gal
